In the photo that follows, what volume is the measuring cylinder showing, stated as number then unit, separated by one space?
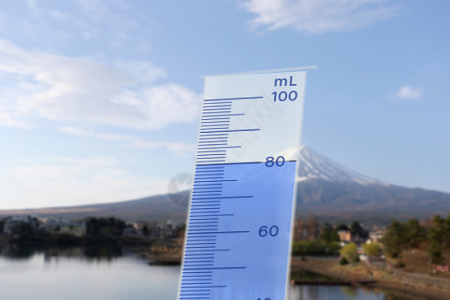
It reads 80 mL
